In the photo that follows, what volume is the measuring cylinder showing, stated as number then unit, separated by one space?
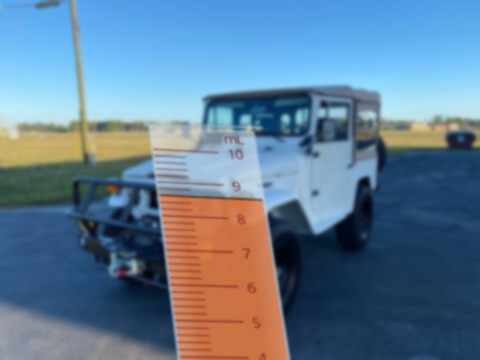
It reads 8.6 mL
